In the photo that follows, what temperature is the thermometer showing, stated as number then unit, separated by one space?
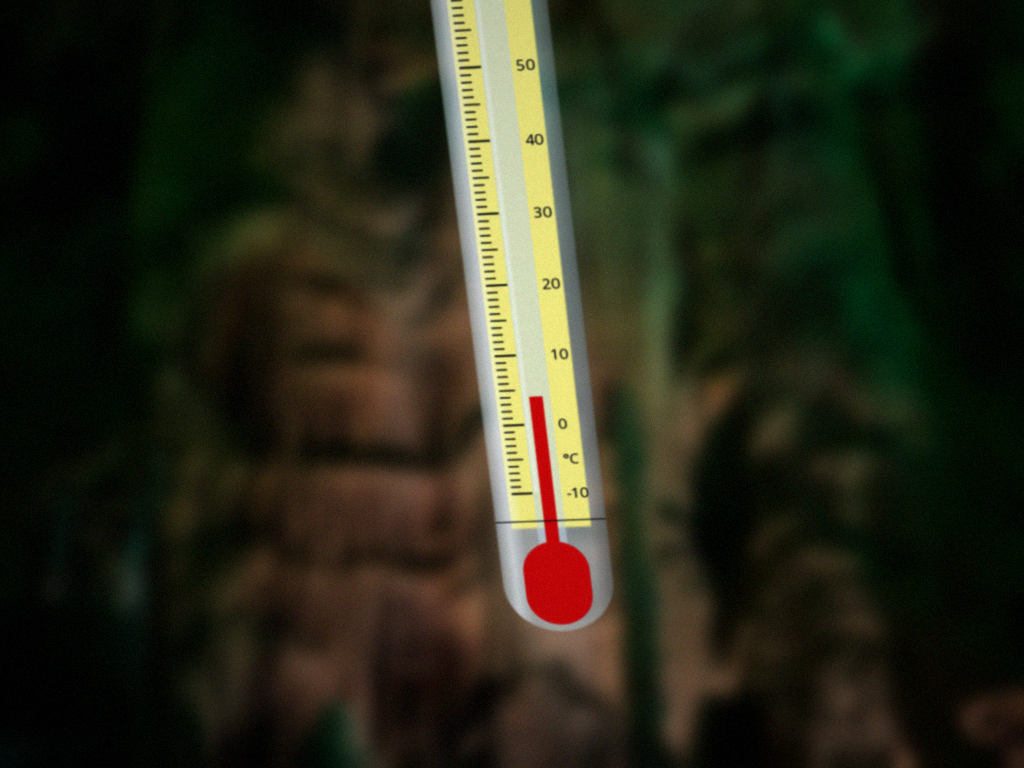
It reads 4 °C
